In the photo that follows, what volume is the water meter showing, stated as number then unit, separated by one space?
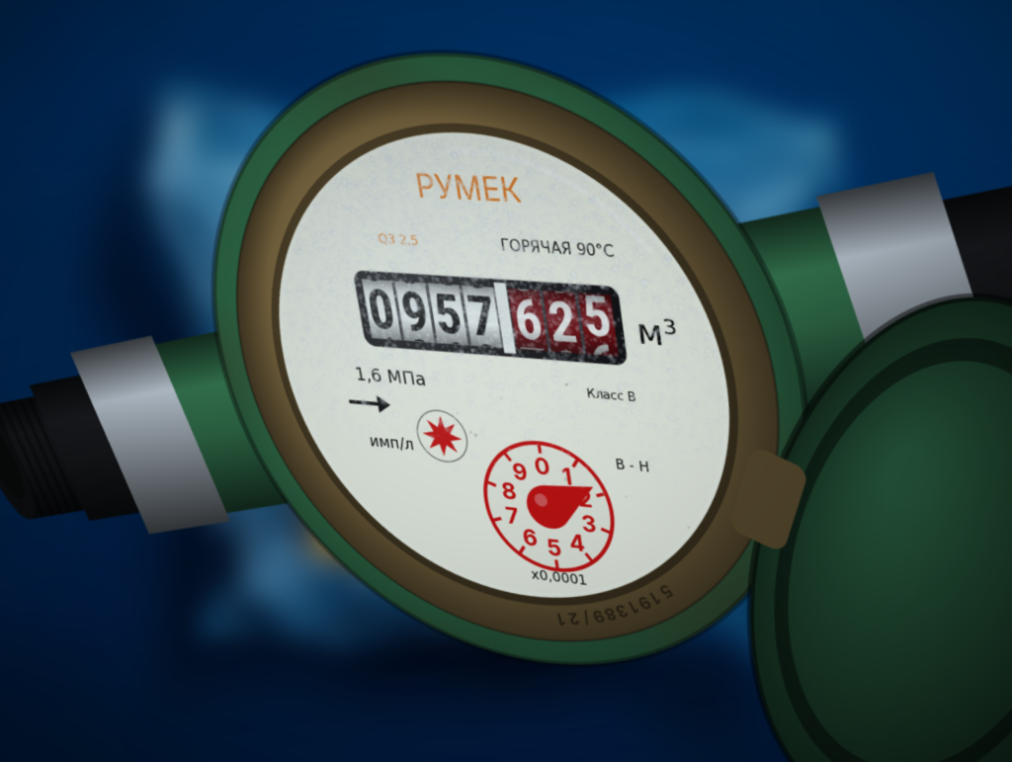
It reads 957.6251 m³
